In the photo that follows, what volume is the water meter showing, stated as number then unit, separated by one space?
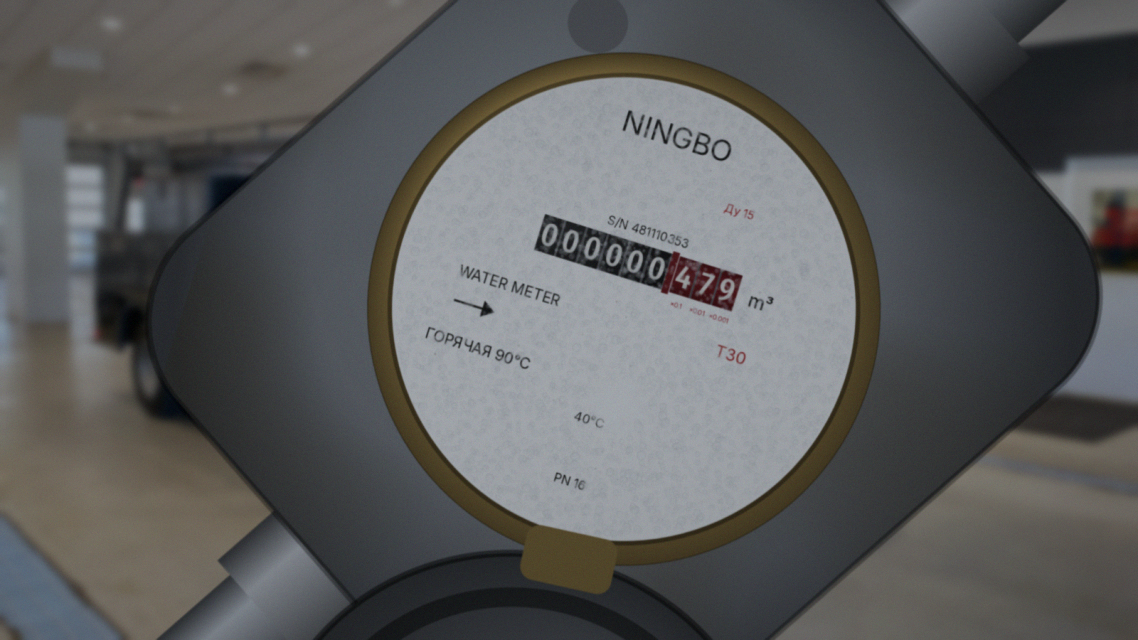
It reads 0.479 m³
